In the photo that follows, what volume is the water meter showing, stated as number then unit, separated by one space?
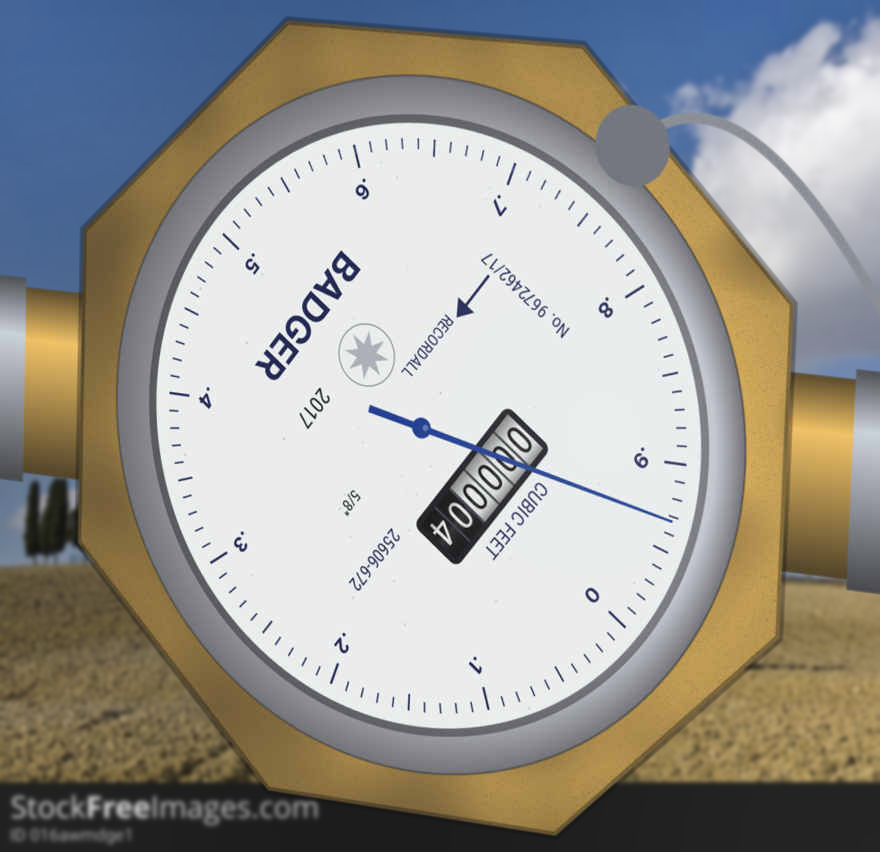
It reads 3.93 ft³
